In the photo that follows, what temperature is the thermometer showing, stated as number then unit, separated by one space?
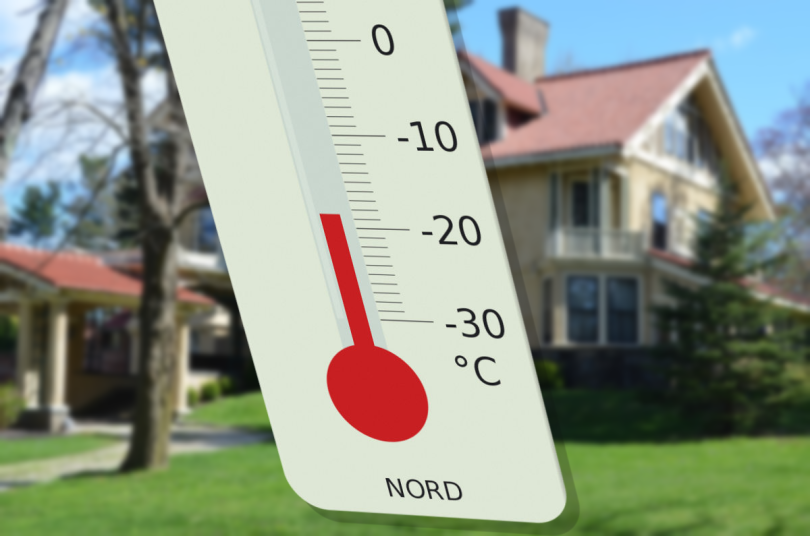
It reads -18.5 °C
